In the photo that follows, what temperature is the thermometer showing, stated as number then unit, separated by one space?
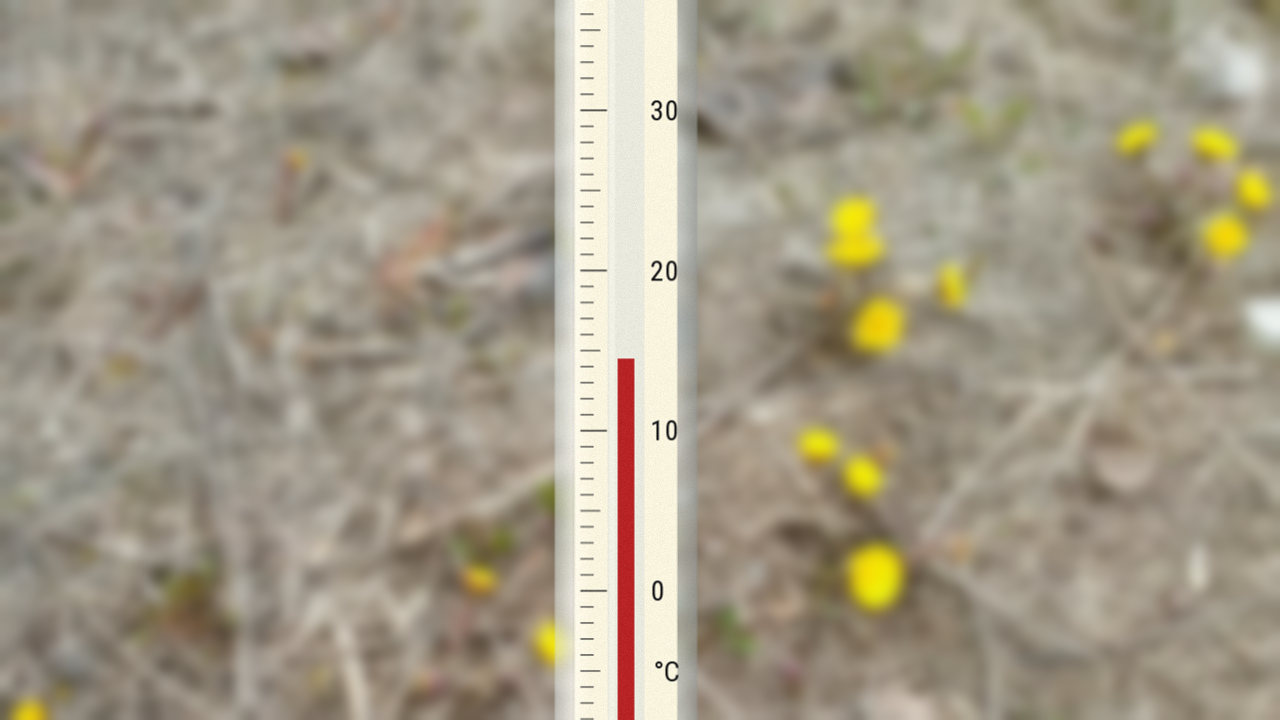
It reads 14.5 °C
